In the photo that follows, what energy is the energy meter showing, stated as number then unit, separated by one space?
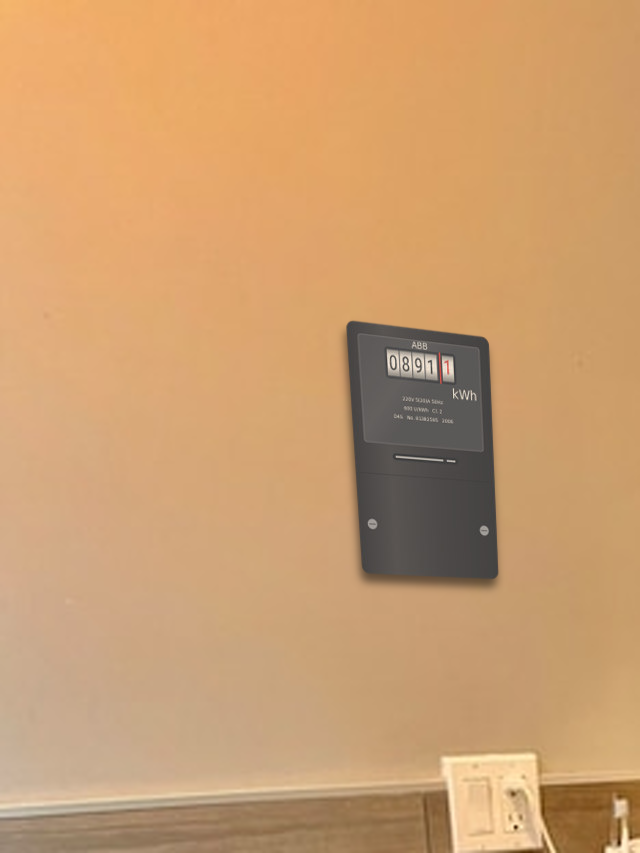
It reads 891.1 kWh
